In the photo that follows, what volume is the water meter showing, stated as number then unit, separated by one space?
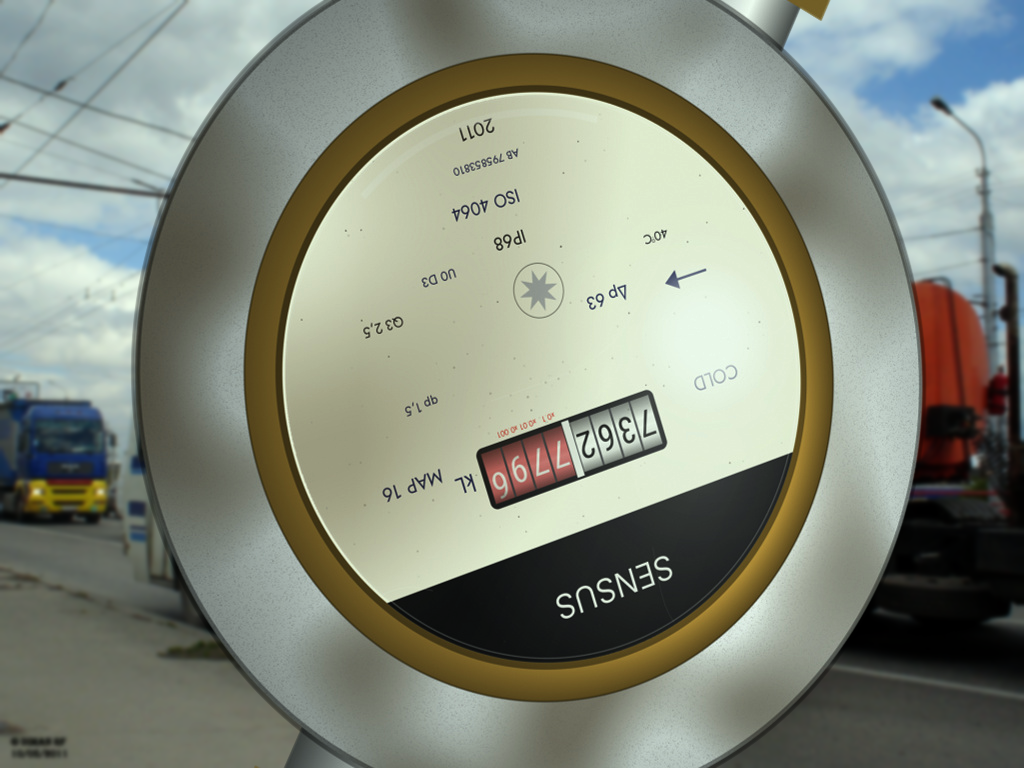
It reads 7362.7796 kL
